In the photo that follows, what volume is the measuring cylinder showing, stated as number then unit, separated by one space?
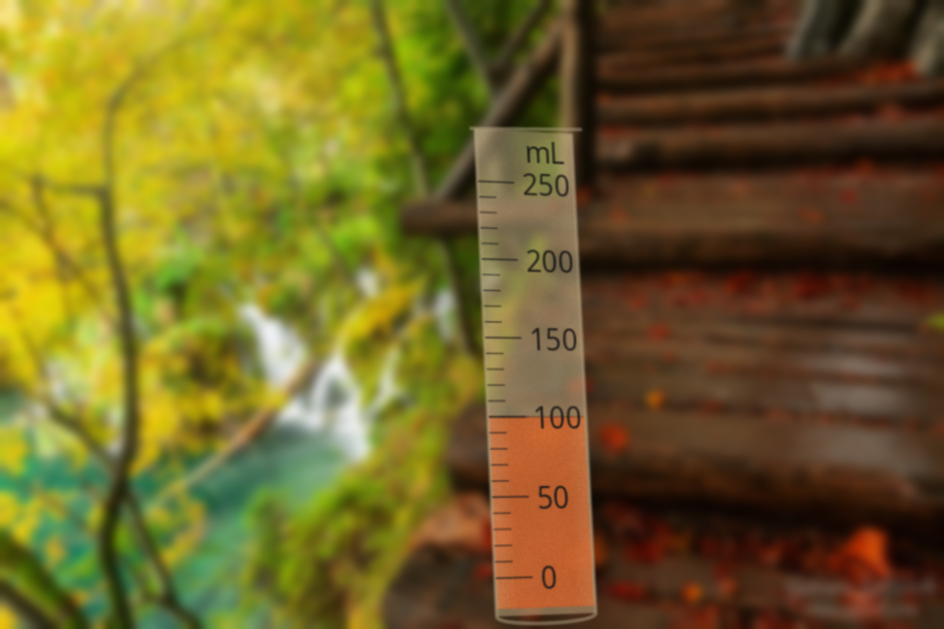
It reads 100 mL
